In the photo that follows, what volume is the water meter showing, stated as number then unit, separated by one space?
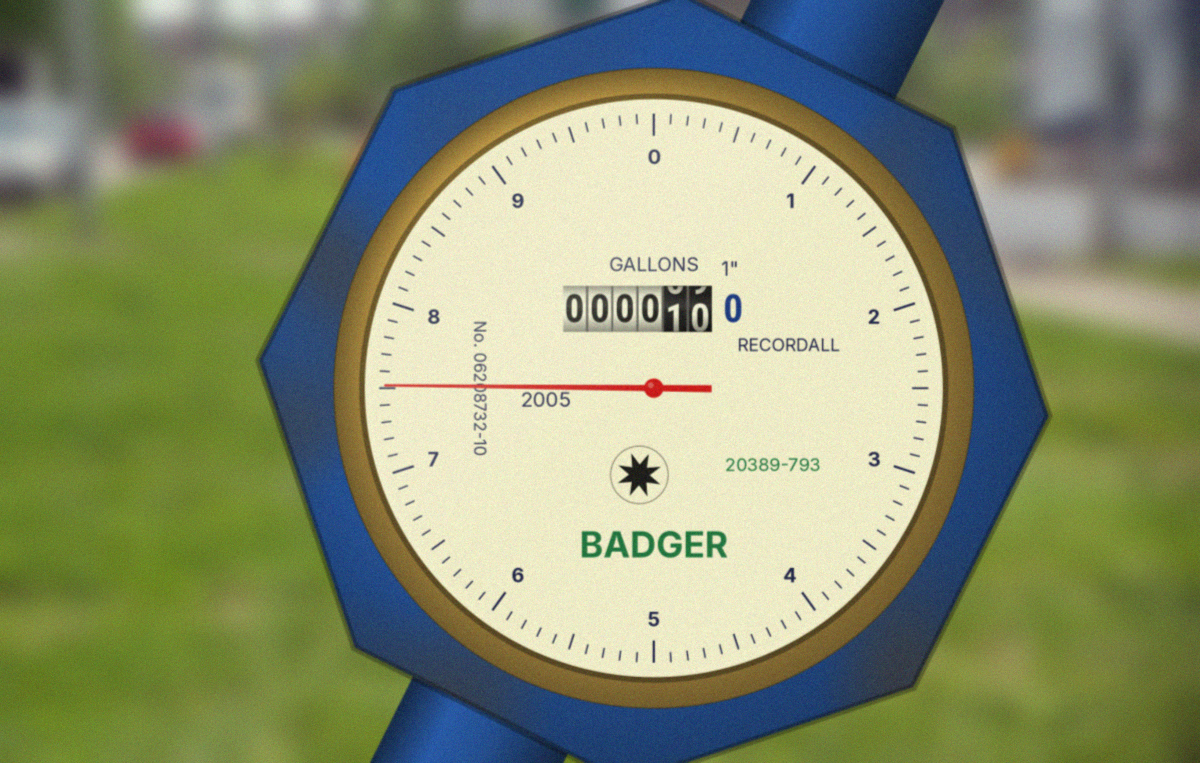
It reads 97.5 gal
